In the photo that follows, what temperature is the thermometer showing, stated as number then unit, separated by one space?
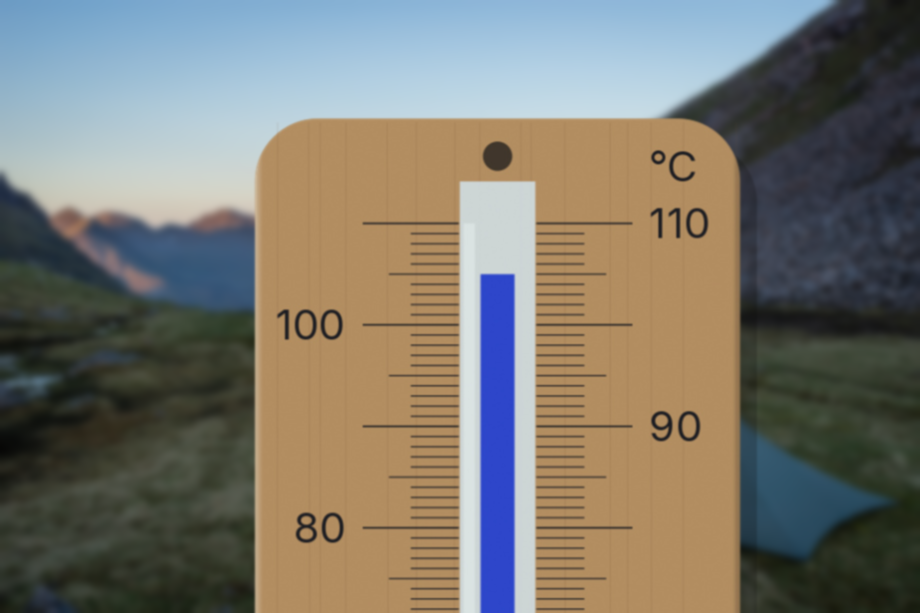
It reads 105 °C
